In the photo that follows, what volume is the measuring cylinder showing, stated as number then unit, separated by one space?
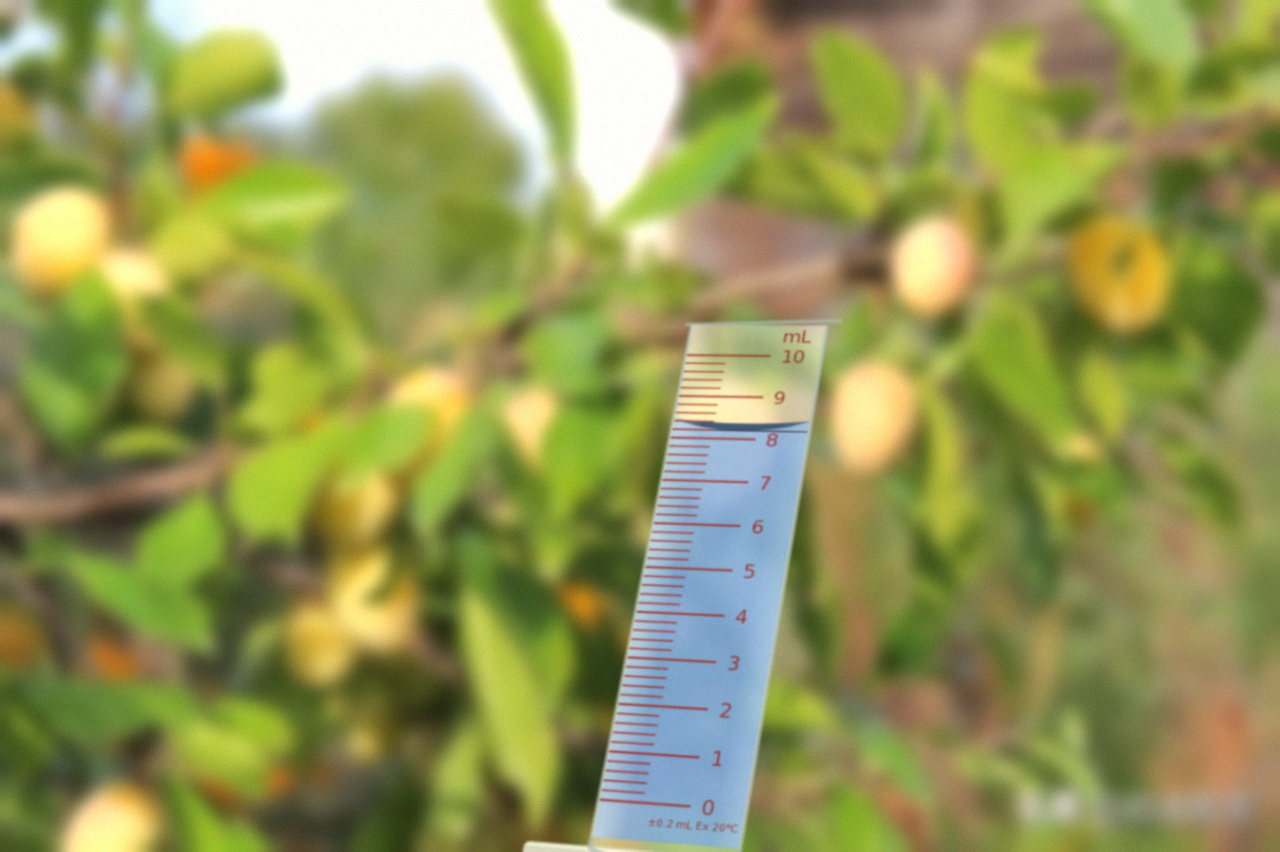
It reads 8.2 mL
